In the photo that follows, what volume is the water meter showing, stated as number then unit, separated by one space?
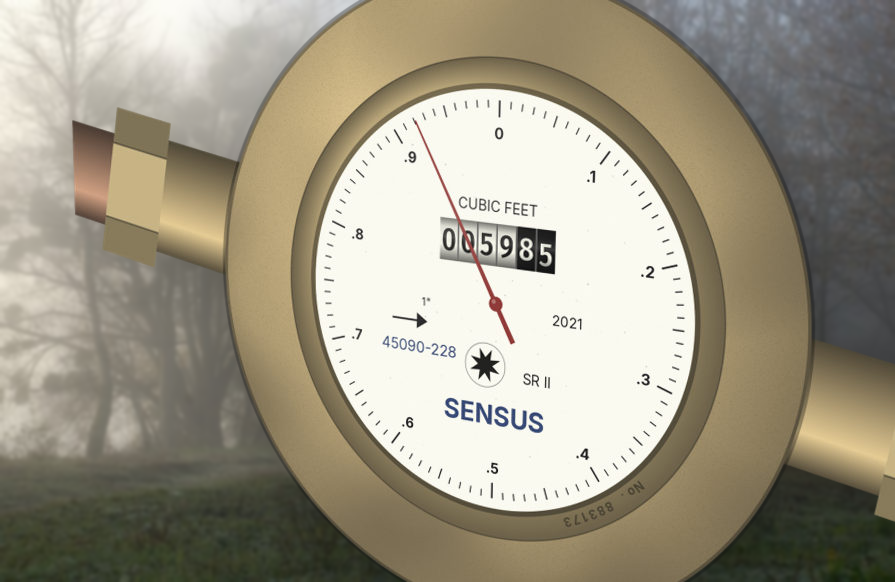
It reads 5984.92 ft³
